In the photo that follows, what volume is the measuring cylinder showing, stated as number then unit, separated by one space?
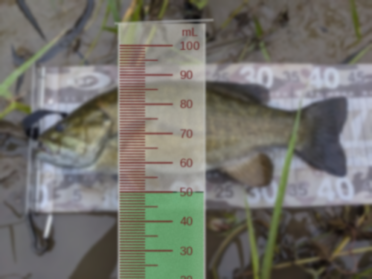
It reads 50 mL
